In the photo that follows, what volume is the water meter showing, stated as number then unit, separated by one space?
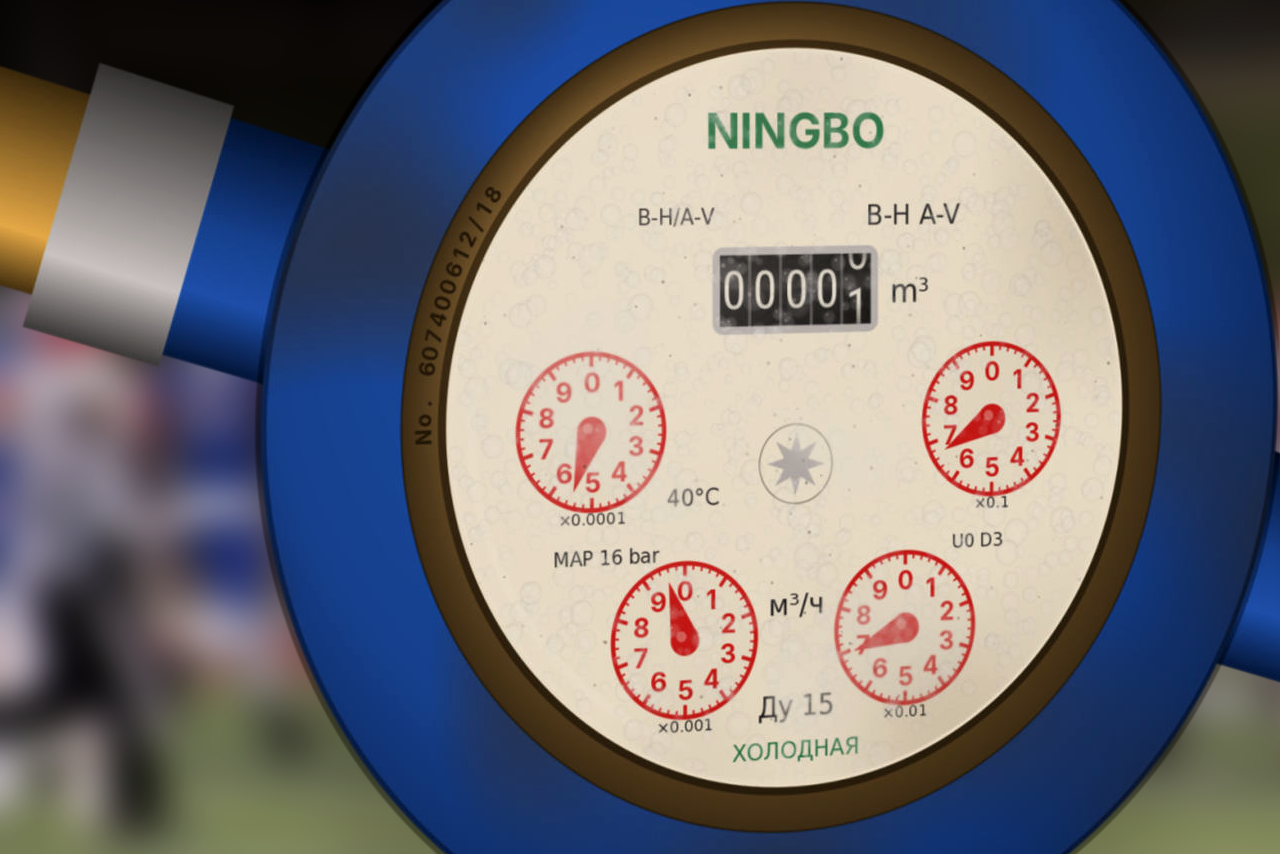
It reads 0.6695 m³
